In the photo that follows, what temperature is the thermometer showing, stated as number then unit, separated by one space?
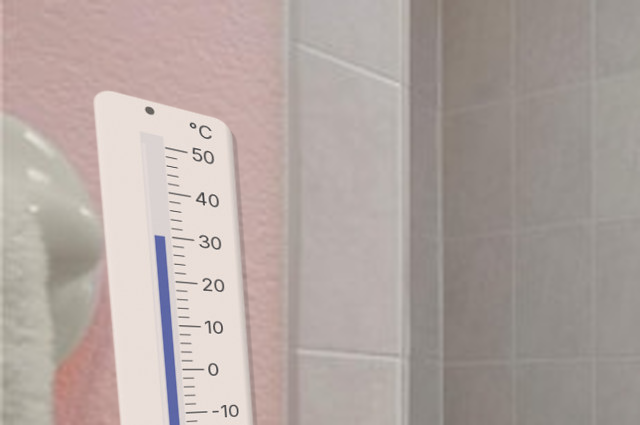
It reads 30 °C
